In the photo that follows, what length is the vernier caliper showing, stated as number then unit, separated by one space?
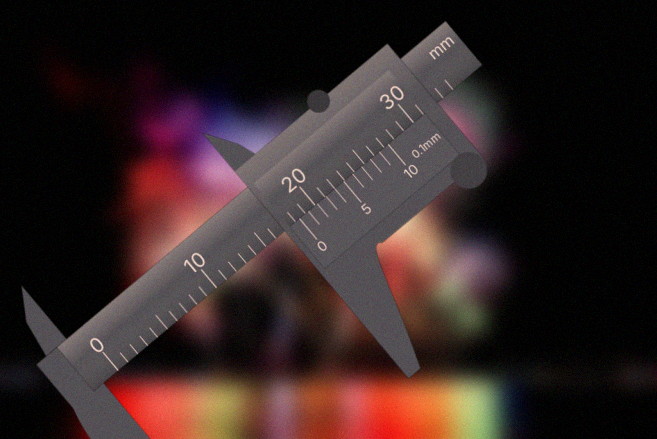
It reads 18.4 mm
